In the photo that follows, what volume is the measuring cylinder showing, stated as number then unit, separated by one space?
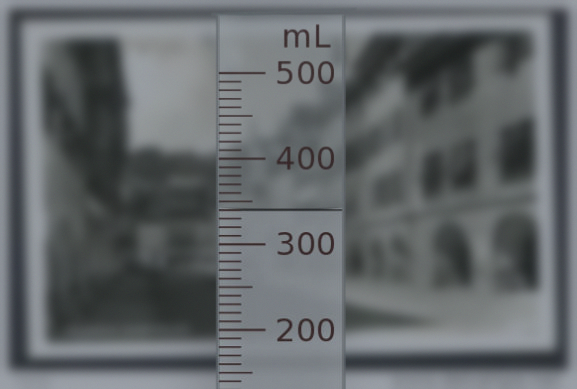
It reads 340 mL
